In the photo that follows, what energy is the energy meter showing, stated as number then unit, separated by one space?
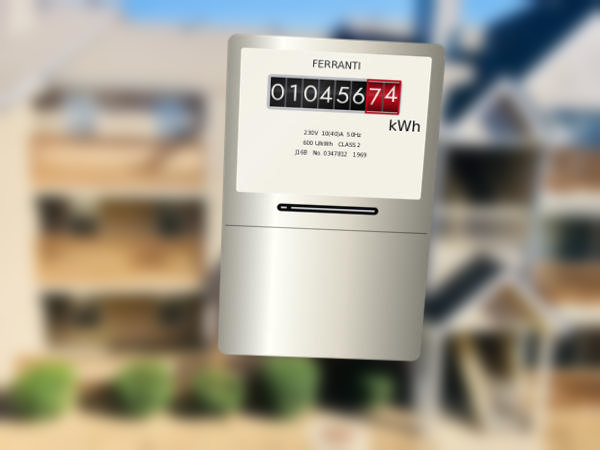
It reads 10456.74 kWh
